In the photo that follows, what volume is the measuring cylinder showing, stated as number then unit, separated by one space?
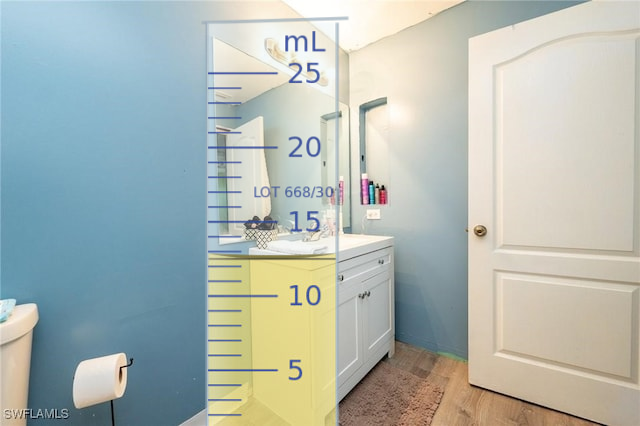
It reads 12.5 mL
